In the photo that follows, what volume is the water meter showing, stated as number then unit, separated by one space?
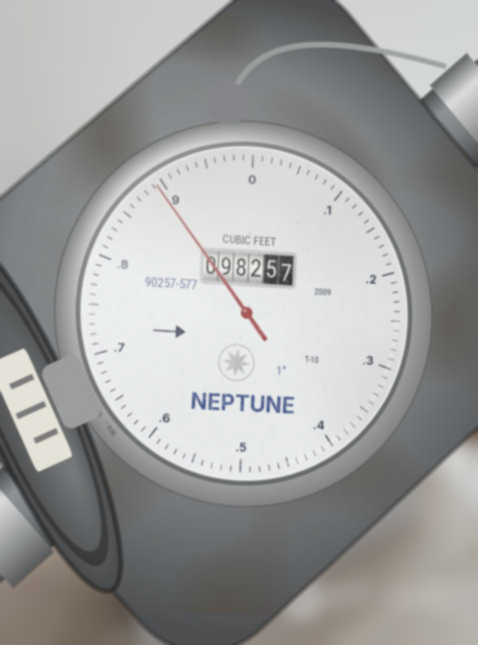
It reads 98256.89 ft³
